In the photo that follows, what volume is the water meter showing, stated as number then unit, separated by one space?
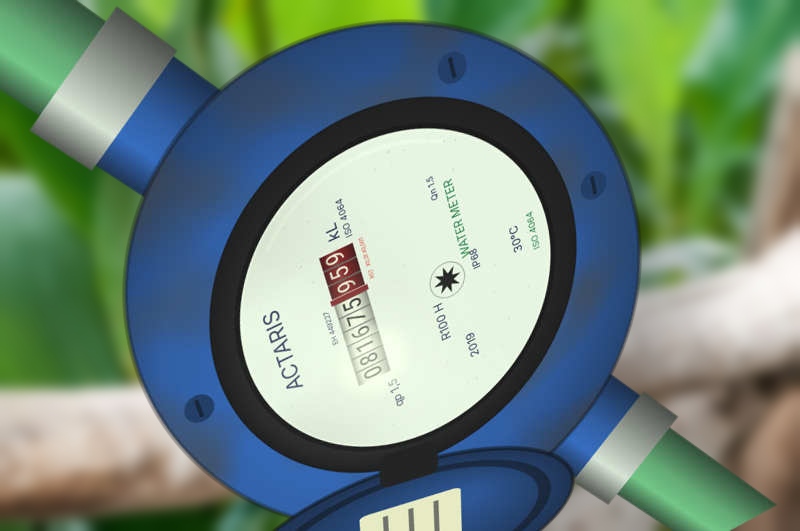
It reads 81675.959 kL
